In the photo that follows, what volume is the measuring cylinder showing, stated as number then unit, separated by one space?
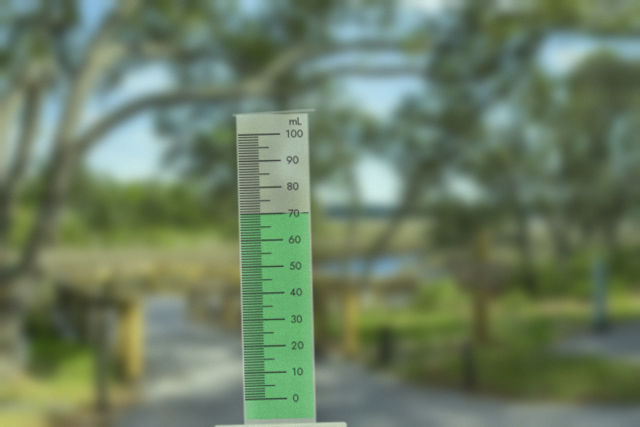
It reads 70 mL
